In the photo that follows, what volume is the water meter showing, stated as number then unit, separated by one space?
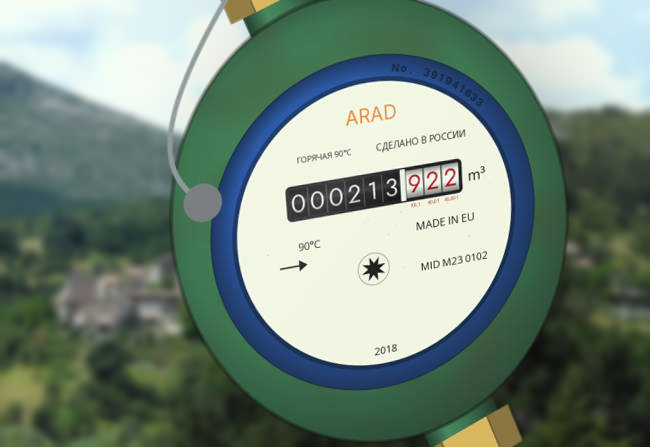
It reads 213.922 m³
